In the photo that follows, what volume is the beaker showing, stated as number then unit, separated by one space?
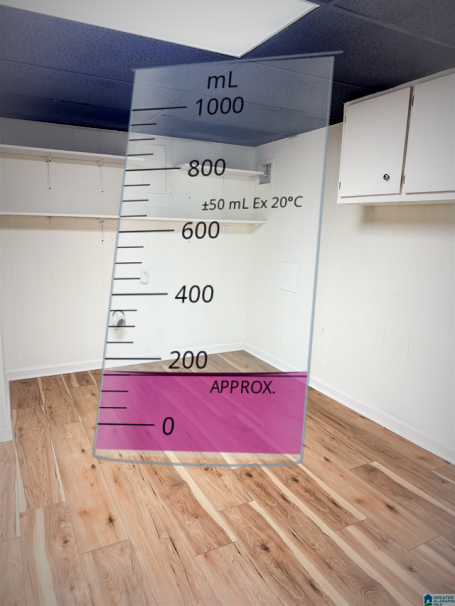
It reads 150 mL
